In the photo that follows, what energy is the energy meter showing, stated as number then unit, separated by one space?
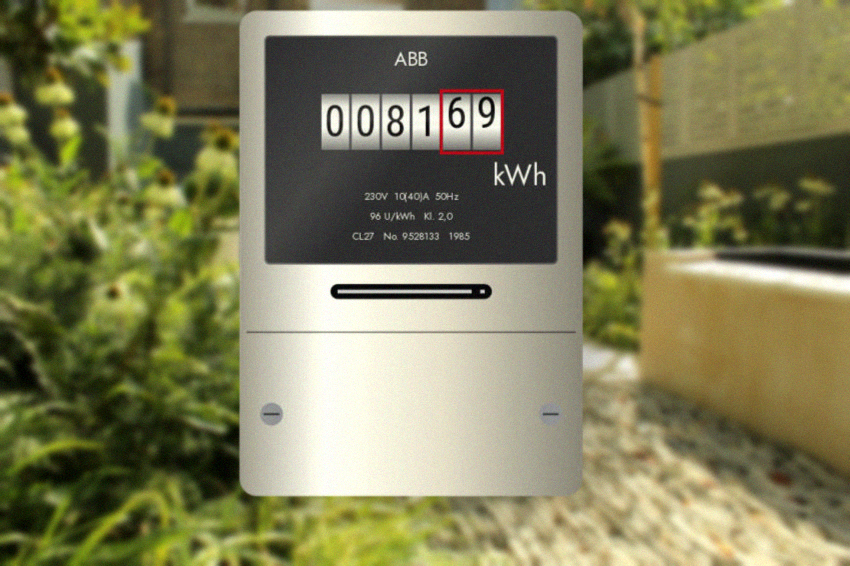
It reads 81.69 kWh
